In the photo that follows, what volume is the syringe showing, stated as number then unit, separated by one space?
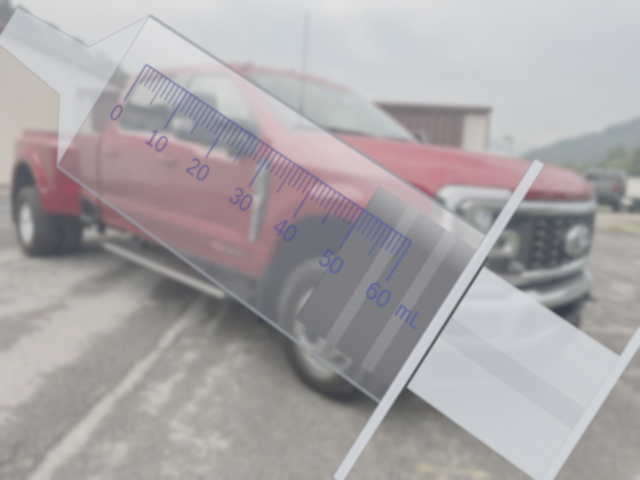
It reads 50 mL
